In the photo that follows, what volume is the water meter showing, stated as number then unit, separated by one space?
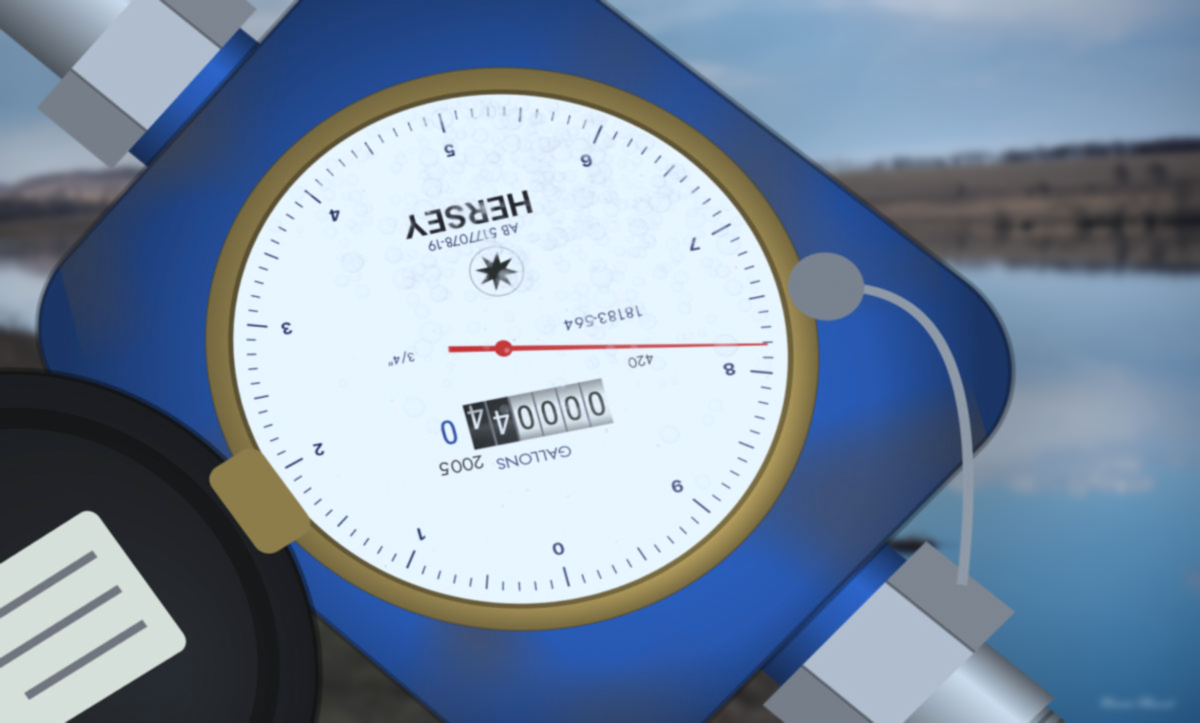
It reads 437.8 gal
